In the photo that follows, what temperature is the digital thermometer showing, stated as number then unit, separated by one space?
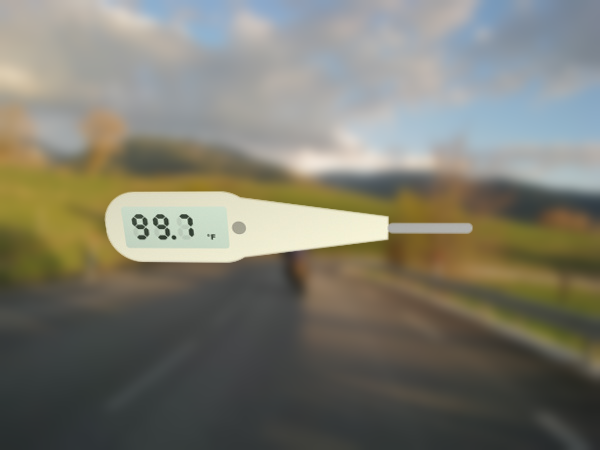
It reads 99.7 °F
